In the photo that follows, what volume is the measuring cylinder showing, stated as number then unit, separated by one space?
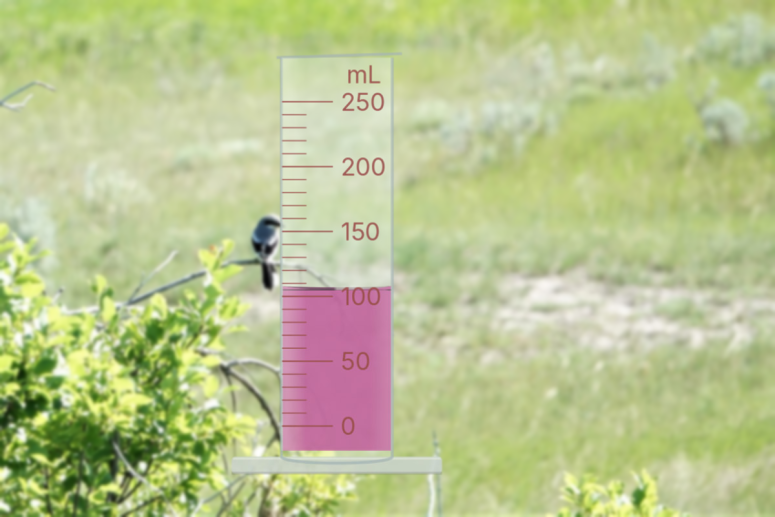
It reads 105 mL
